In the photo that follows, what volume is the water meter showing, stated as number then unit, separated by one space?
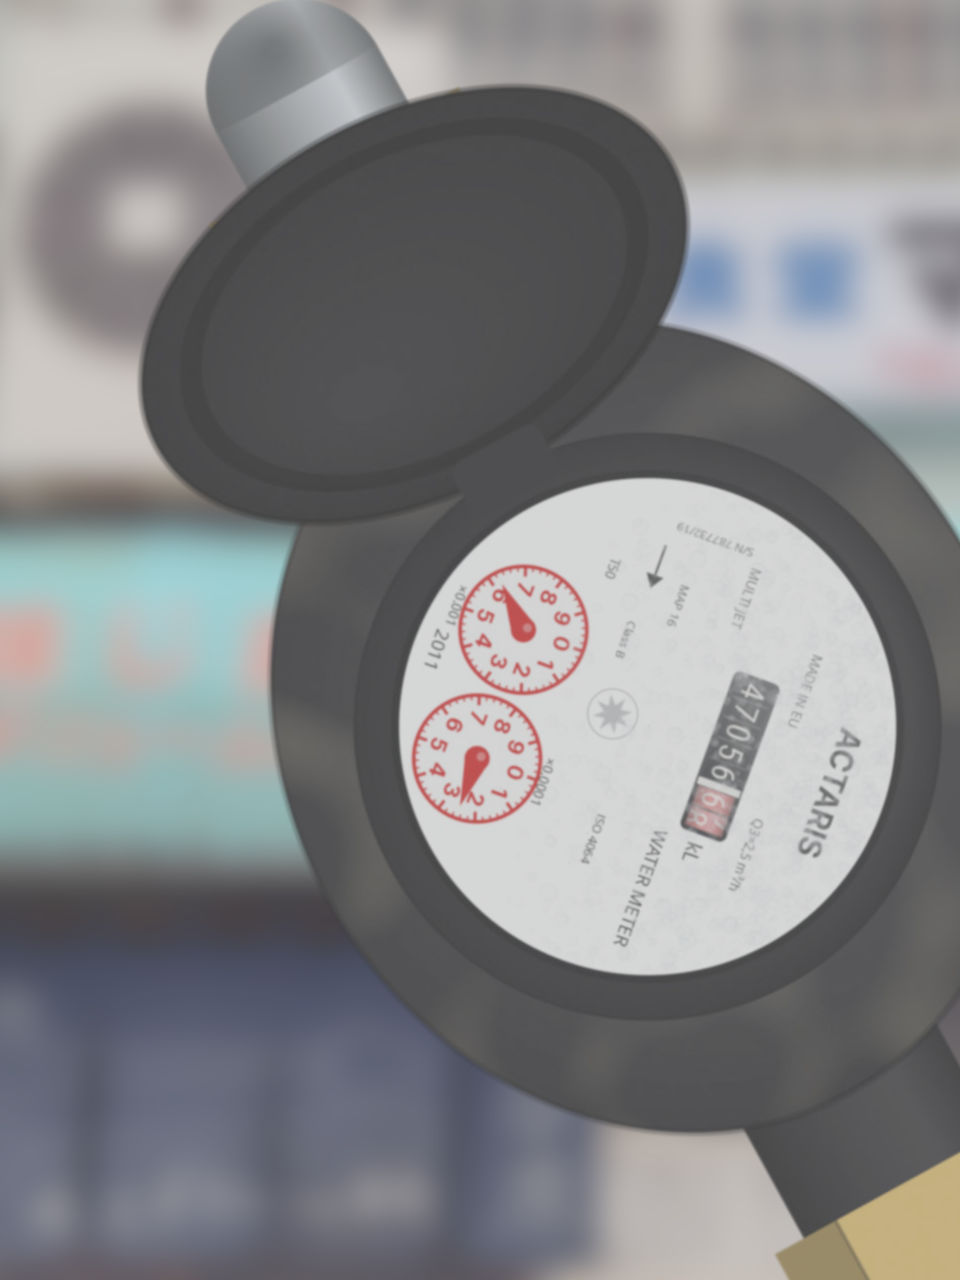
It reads 47056.6762 kL
